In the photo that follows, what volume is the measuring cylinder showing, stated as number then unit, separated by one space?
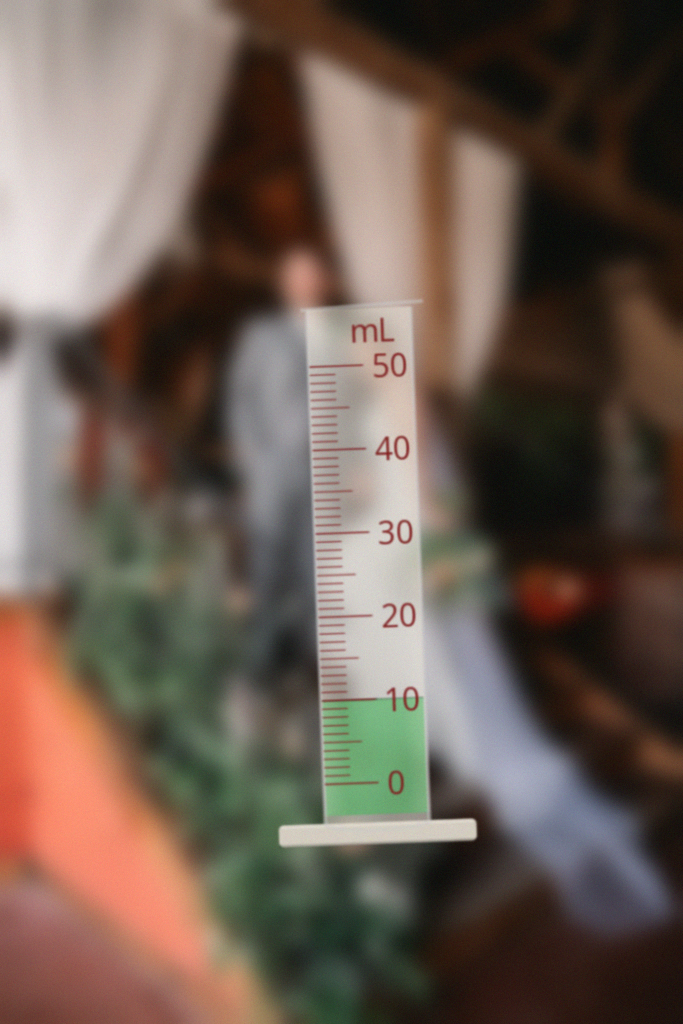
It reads 10 mL
